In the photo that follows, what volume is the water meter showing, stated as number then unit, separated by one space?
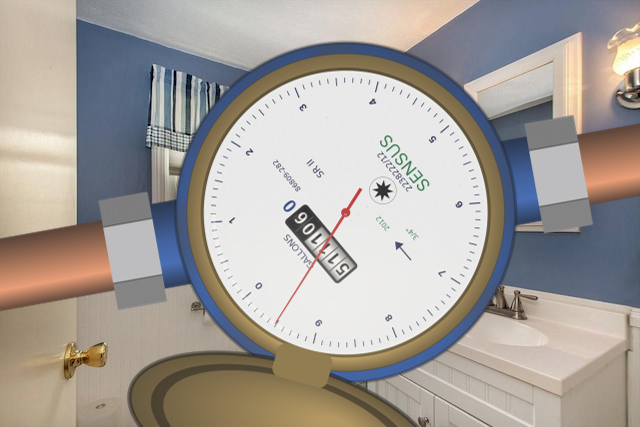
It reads 5111059.5 gal
